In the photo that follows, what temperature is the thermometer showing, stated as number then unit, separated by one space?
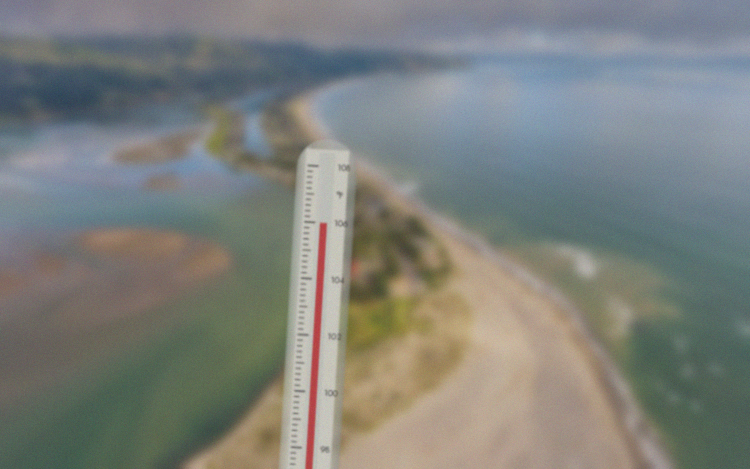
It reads 106 °F
